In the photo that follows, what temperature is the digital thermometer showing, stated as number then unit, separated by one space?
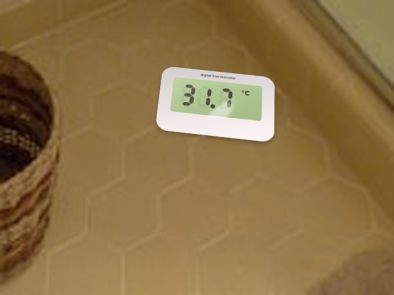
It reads 31.7 °C
